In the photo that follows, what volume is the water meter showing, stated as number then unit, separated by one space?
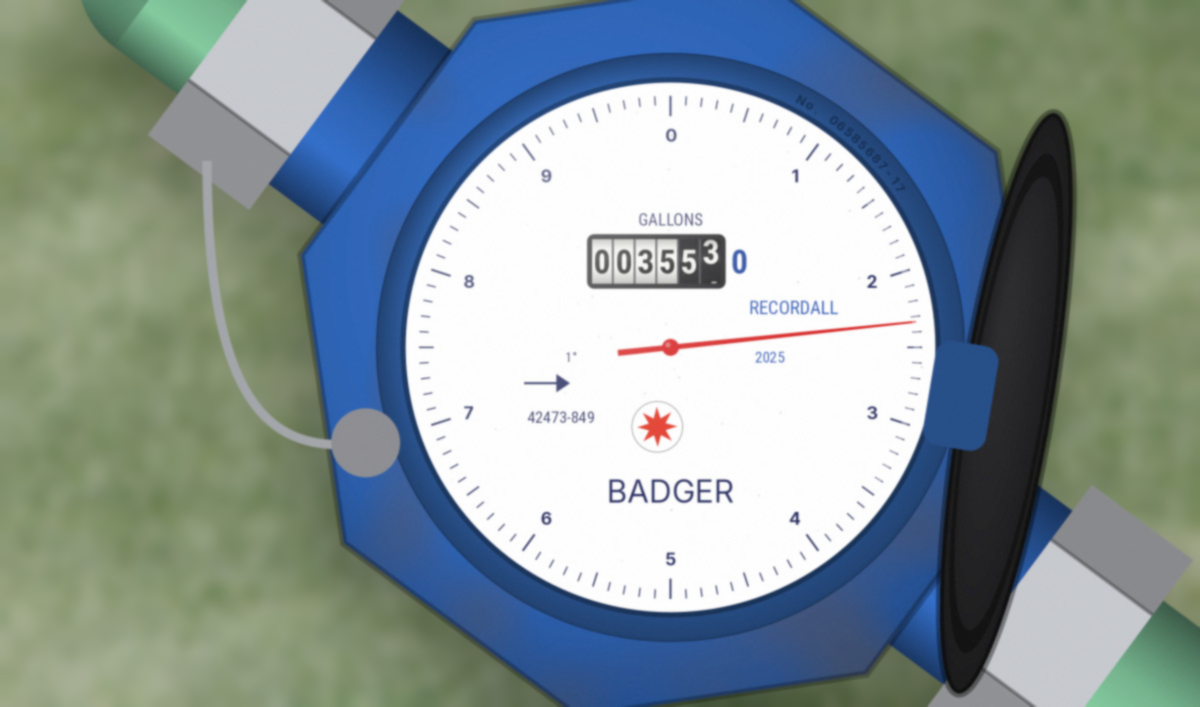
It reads 35532.3 gal
